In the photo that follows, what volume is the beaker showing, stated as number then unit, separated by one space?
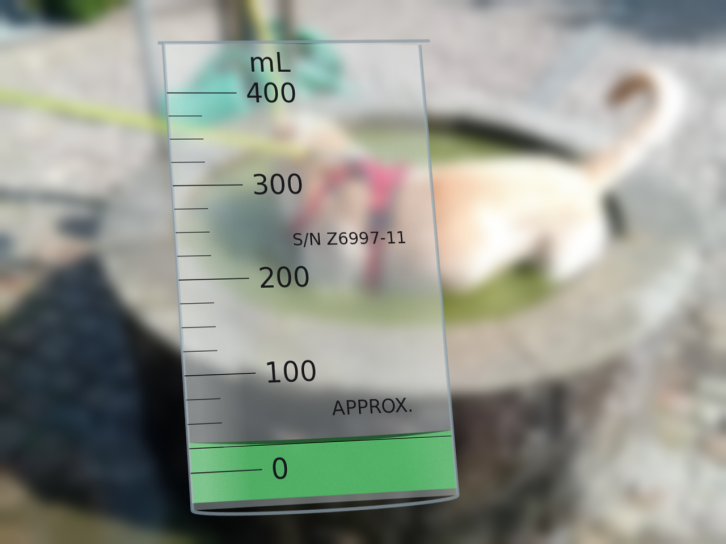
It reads 25 mL
